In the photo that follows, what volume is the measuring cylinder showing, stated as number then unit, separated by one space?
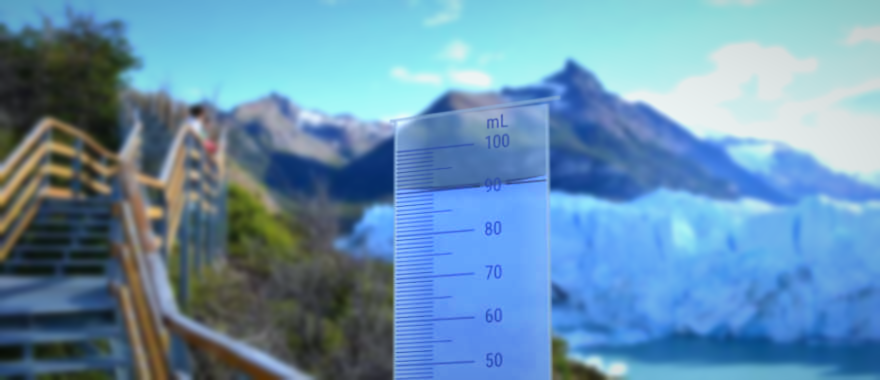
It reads 90 mL
